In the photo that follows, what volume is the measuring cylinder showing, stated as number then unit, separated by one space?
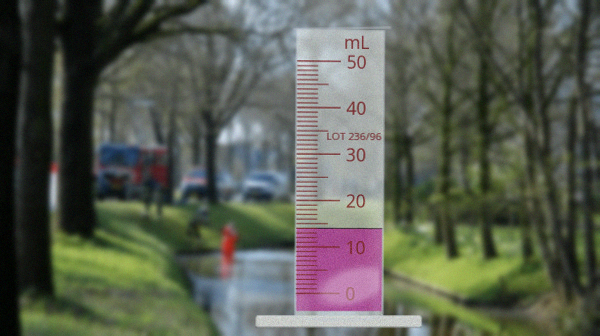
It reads 14 mL
